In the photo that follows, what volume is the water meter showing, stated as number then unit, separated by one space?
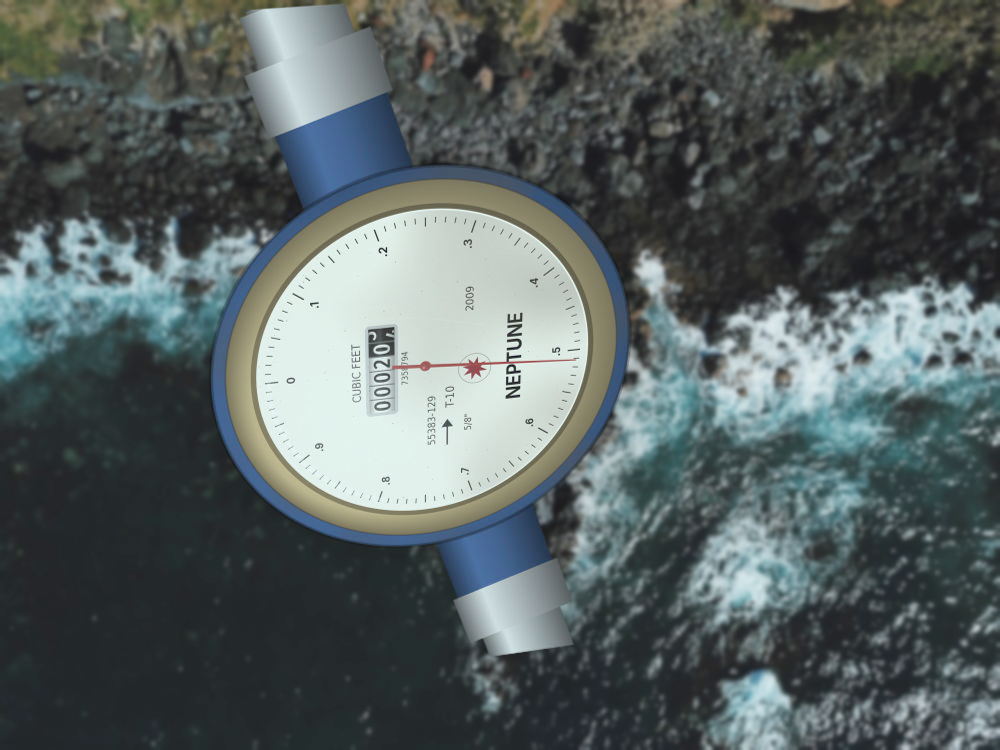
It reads 203.51 ft³
